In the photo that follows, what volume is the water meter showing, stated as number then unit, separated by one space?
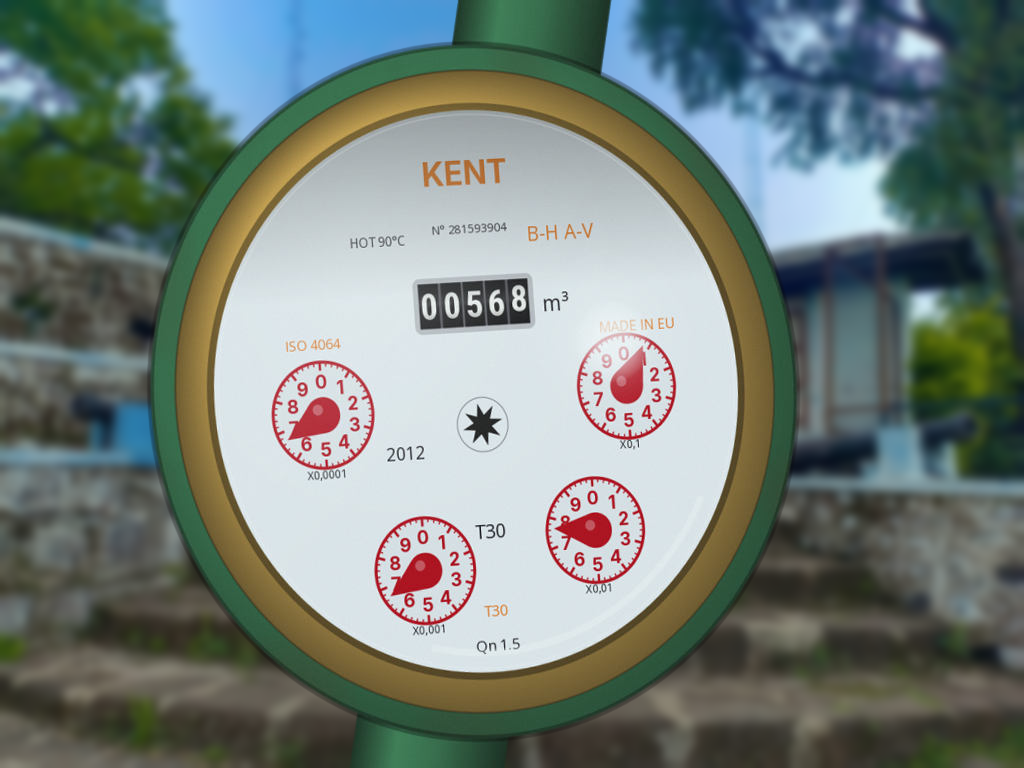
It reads 568.0766 m³
